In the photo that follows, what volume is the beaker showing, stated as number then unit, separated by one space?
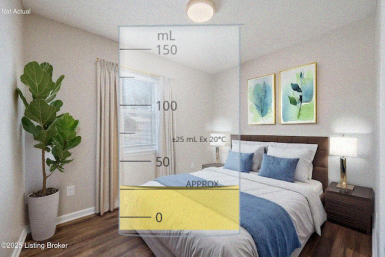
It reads 25 mL
